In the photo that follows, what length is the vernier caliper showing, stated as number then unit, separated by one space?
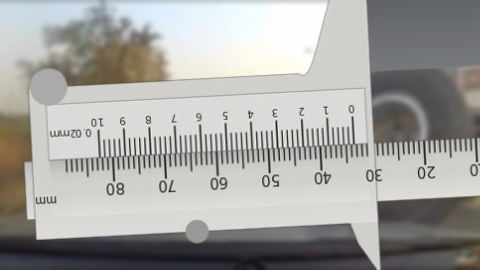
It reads 33.5 mm
